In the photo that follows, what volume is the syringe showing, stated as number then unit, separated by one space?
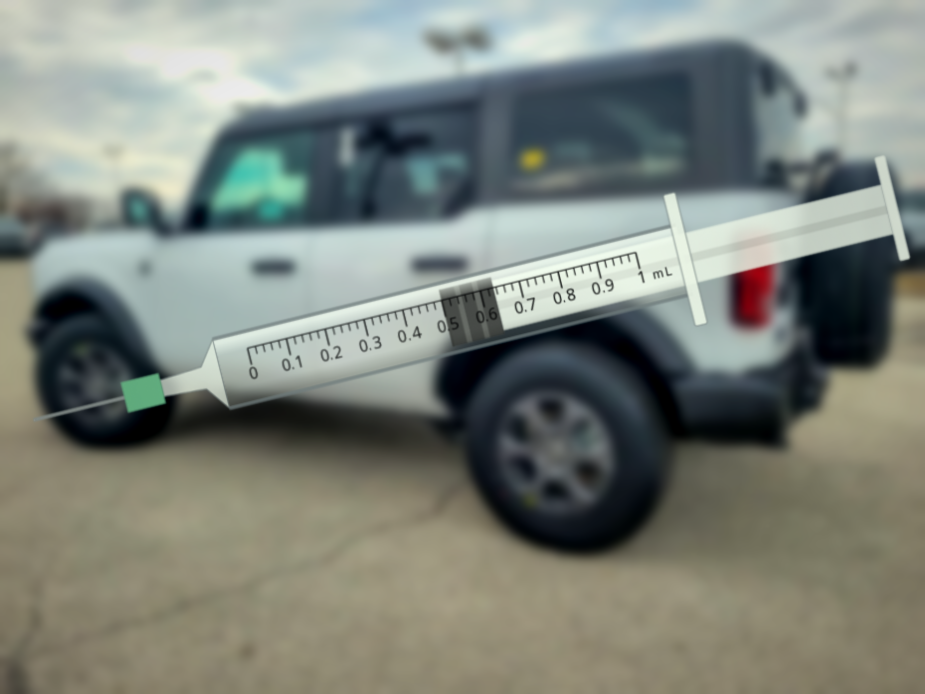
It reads 0.5 mL
